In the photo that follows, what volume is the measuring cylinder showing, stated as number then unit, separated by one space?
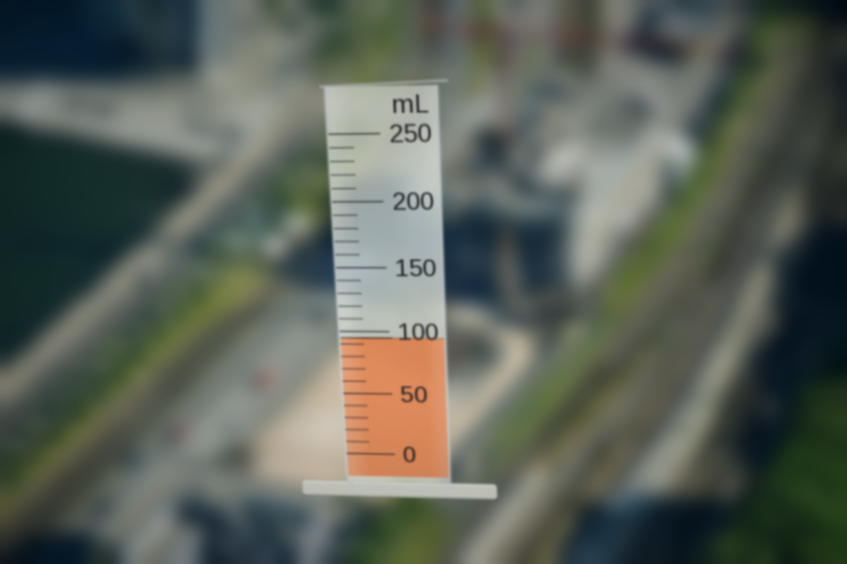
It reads 95 mL
